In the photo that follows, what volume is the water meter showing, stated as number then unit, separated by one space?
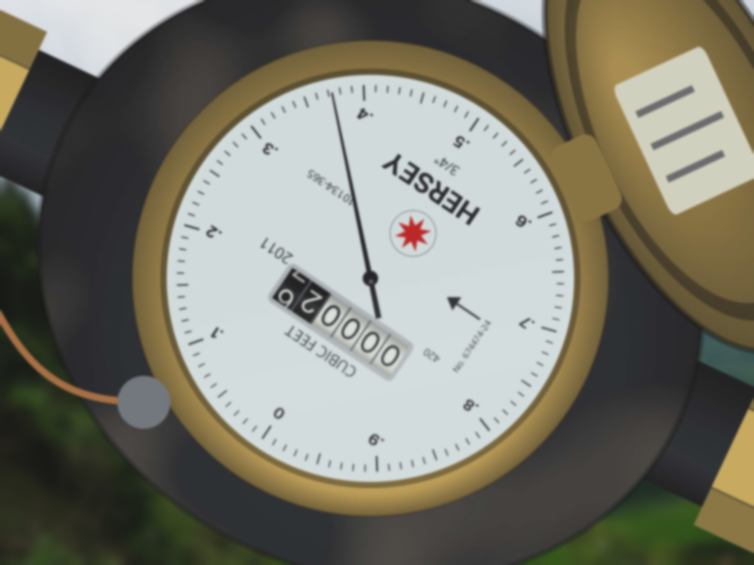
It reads 26.37 ft³
